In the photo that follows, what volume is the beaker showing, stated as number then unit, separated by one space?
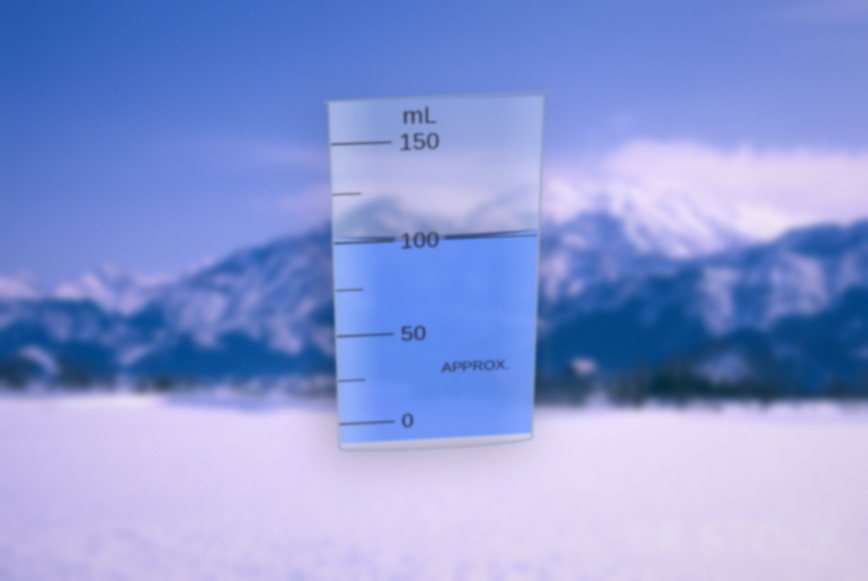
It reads 100 mL
